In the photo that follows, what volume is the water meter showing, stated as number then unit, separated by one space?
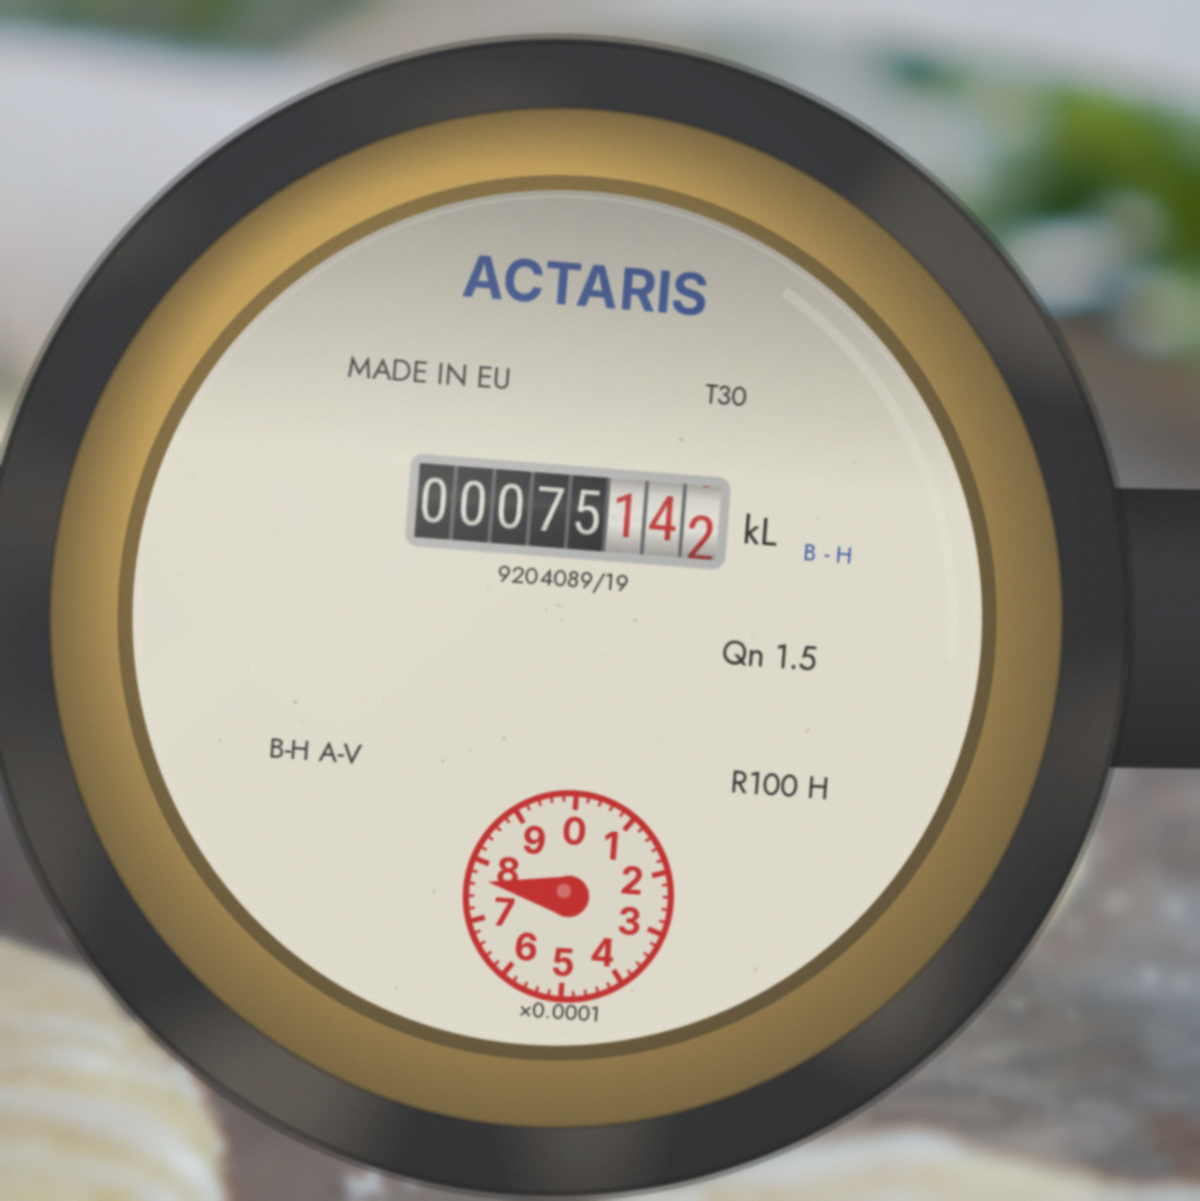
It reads 75.1417 kL
